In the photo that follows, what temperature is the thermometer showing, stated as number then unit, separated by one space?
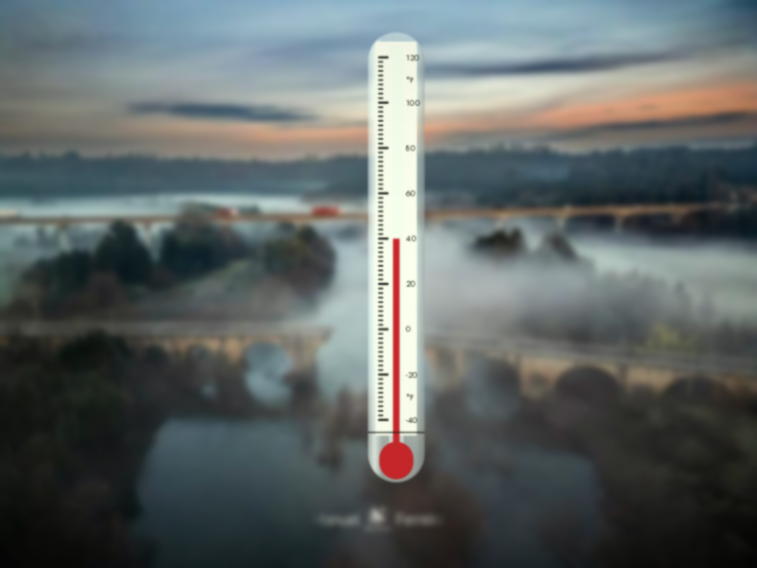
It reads 40 °F
